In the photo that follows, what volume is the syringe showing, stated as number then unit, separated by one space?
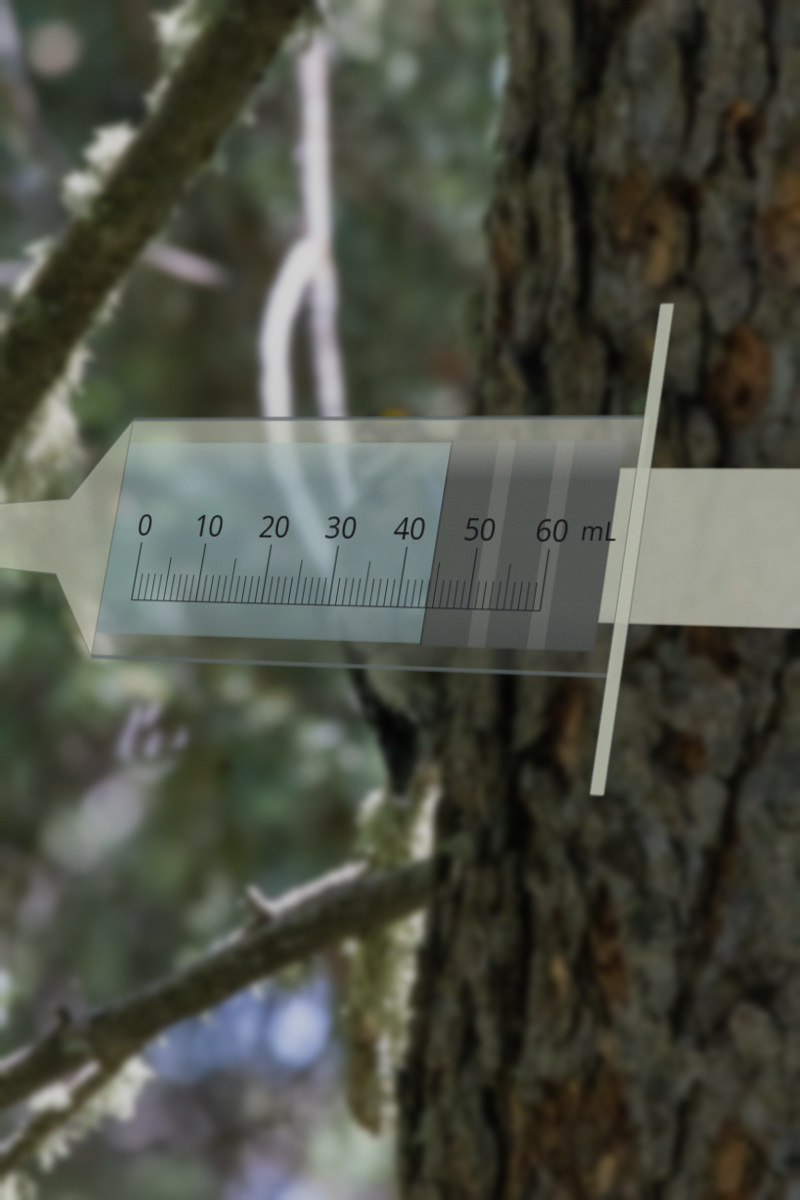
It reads 44 mL
